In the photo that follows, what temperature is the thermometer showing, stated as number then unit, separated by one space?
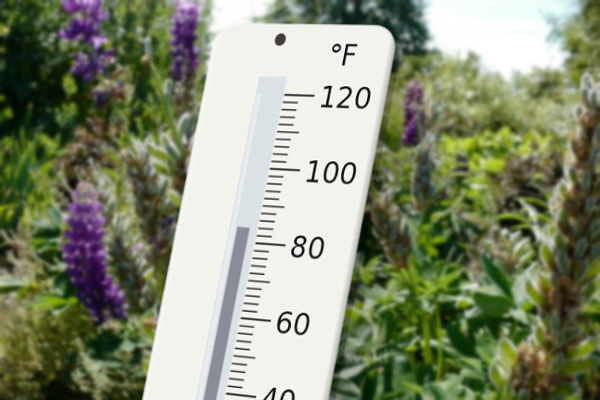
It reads 84 °F
